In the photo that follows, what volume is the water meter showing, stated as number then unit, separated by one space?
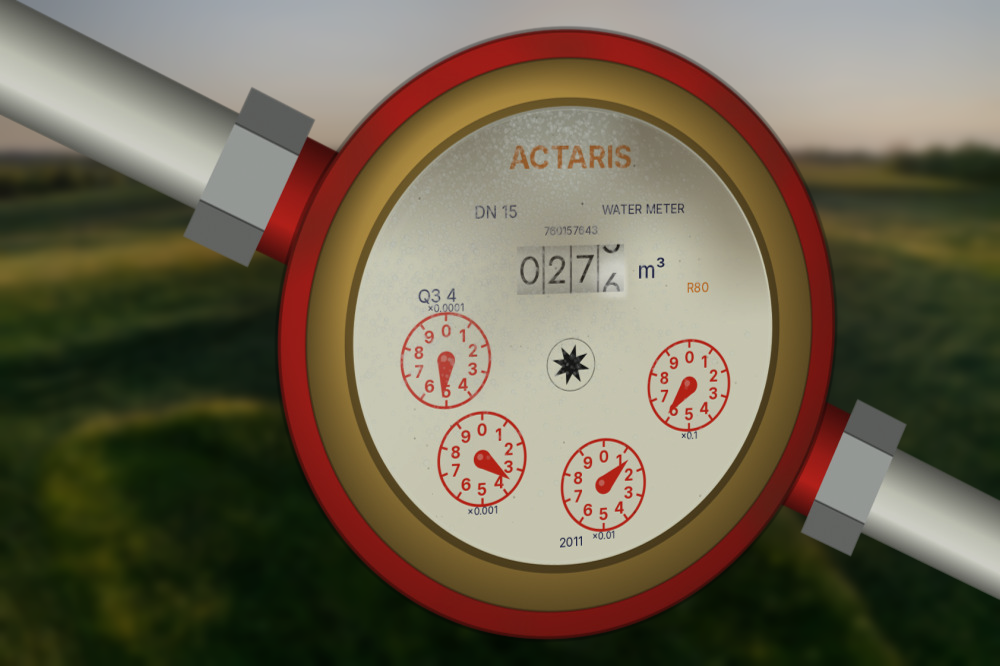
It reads 275.6135 m³
